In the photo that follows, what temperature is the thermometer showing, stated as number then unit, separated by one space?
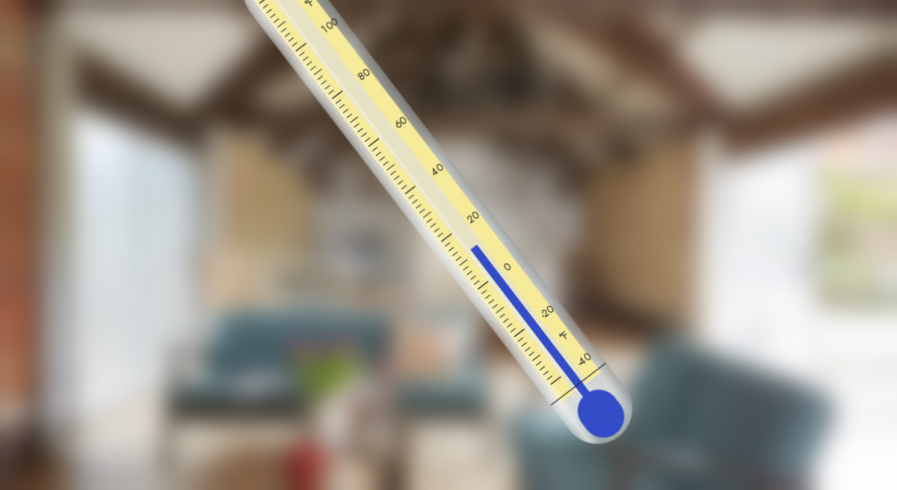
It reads 12 °F
